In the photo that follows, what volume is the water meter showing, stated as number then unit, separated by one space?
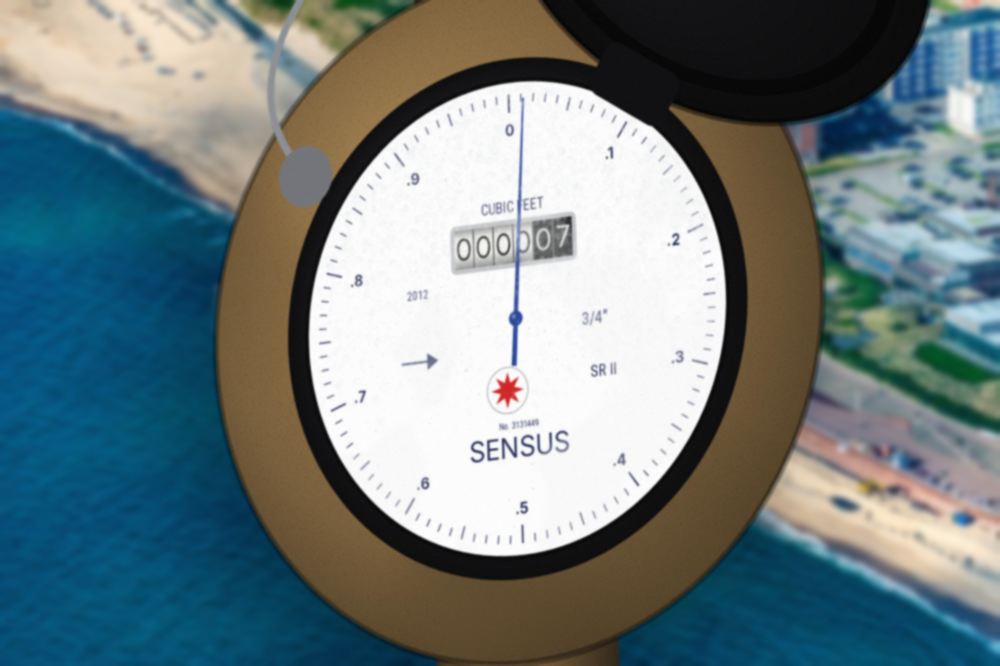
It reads 7.01 ft³
